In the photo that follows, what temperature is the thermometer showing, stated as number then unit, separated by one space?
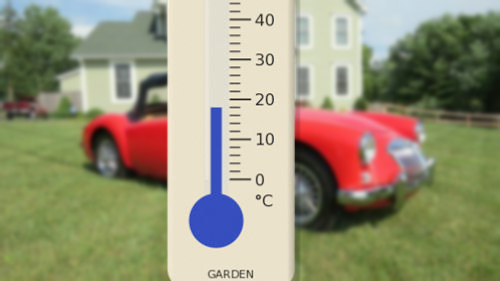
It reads 18 °C
